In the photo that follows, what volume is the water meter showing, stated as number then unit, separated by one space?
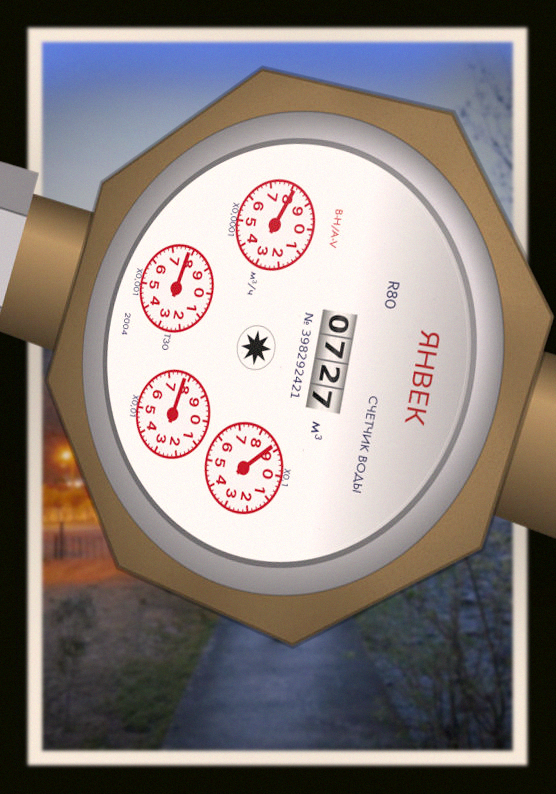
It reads 726.8778 m³
